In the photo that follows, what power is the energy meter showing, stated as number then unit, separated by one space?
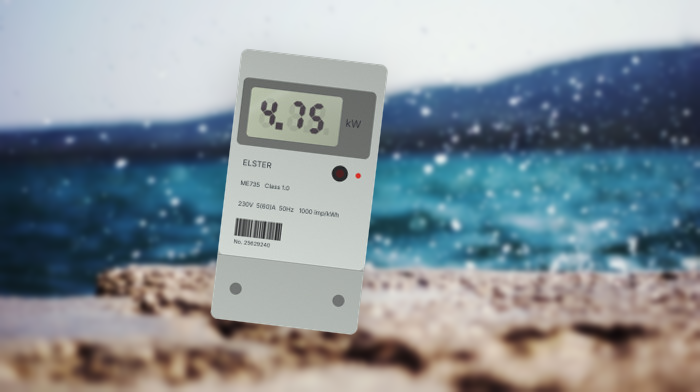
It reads 4.75 kW
